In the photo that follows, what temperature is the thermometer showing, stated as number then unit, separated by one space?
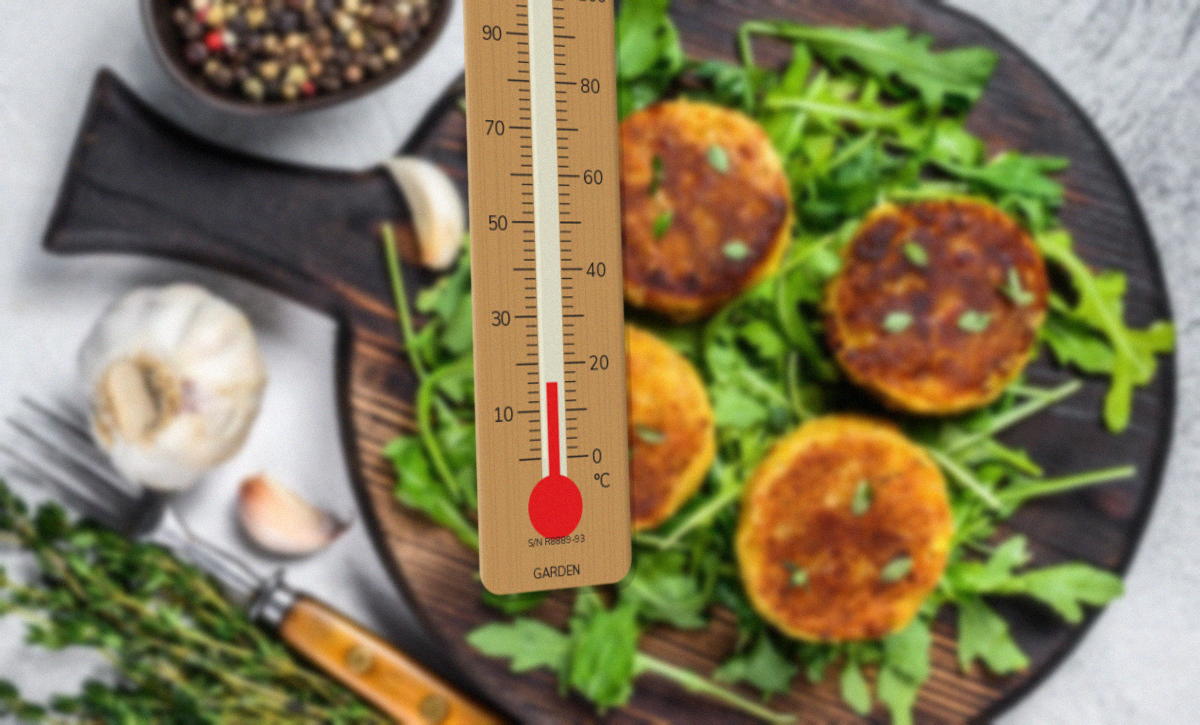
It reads 16 °C
